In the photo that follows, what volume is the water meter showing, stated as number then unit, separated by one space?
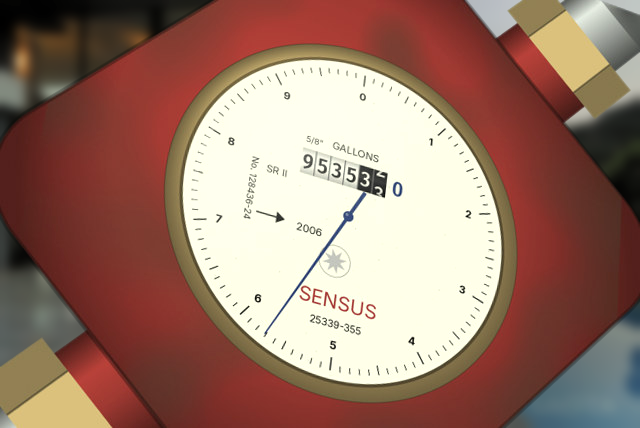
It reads 9535325.7 gal
